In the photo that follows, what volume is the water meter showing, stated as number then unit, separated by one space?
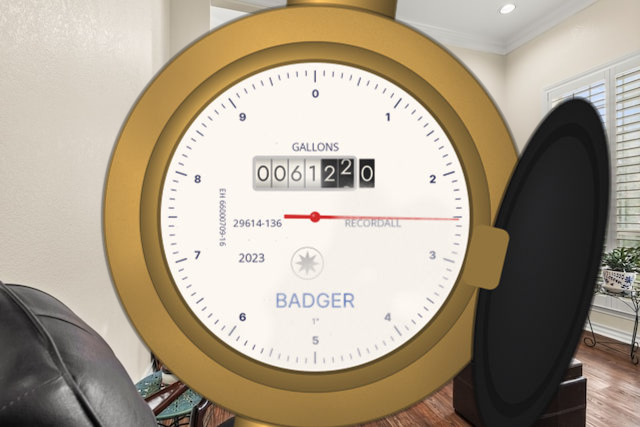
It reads 61222.5 gal
